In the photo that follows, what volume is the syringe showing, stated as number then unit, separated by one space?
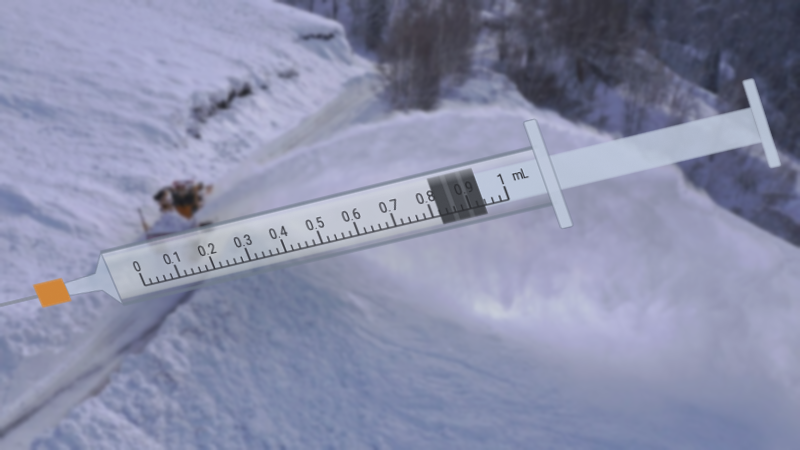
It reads 0.82 mL
